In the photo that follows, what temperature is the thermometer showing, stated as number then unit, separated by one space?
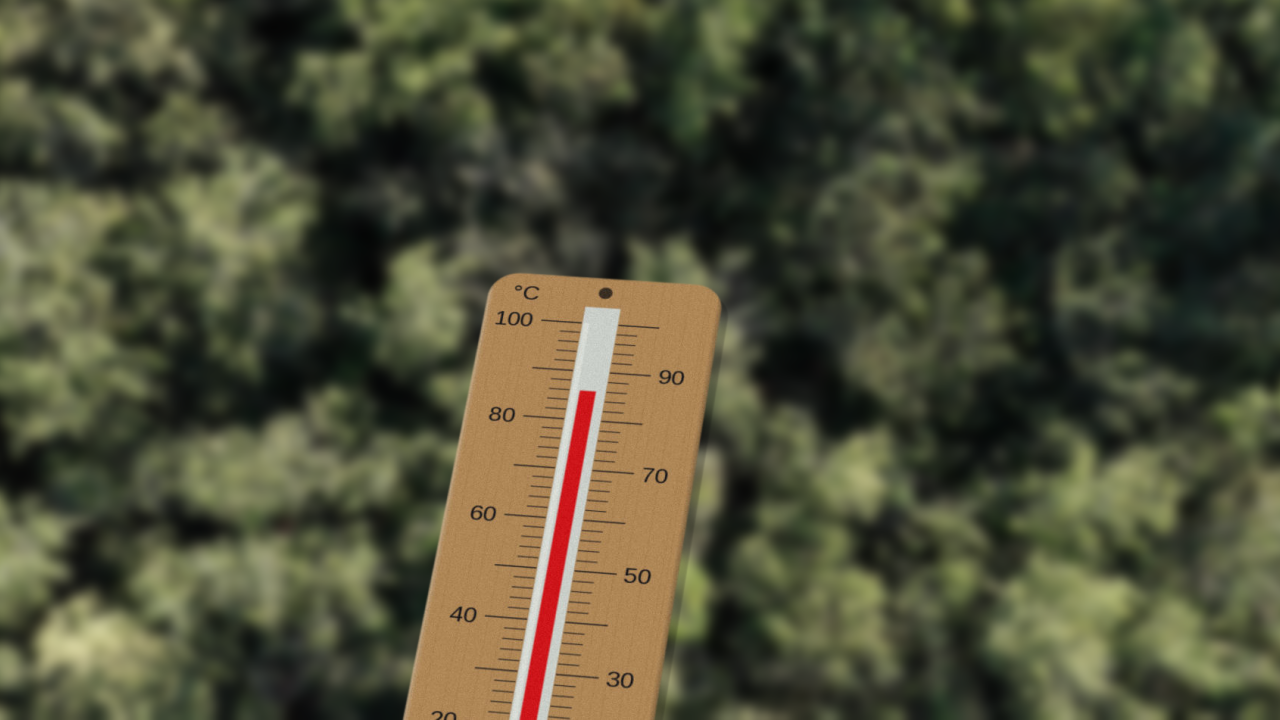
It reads 86 °C
